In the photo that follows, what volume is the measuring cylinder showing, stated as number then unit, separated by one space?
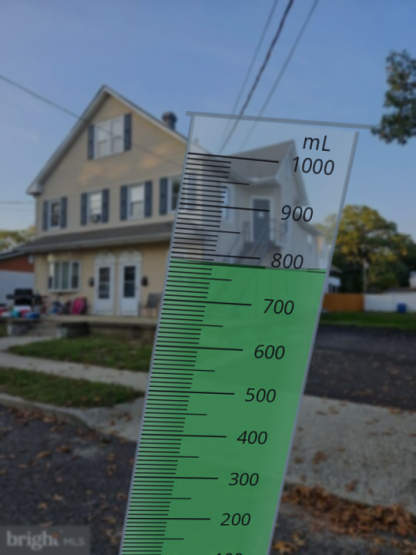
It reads 780 mL
